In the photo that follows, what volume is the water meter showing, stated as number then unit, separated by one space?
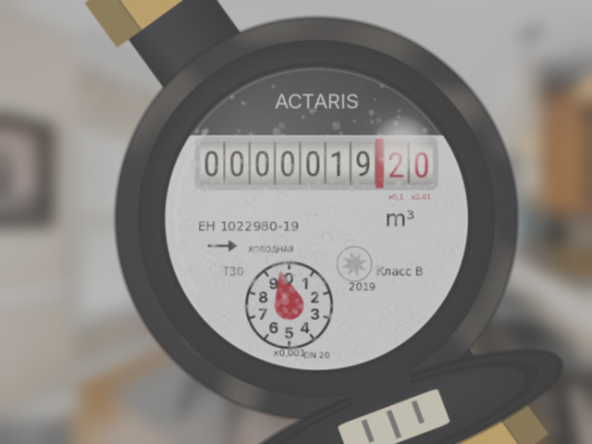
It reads 19.199 m³
